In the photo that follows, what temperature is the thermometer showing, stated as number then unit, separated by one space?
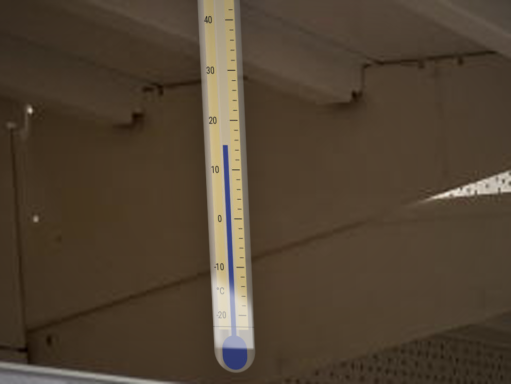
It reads 15 °C
